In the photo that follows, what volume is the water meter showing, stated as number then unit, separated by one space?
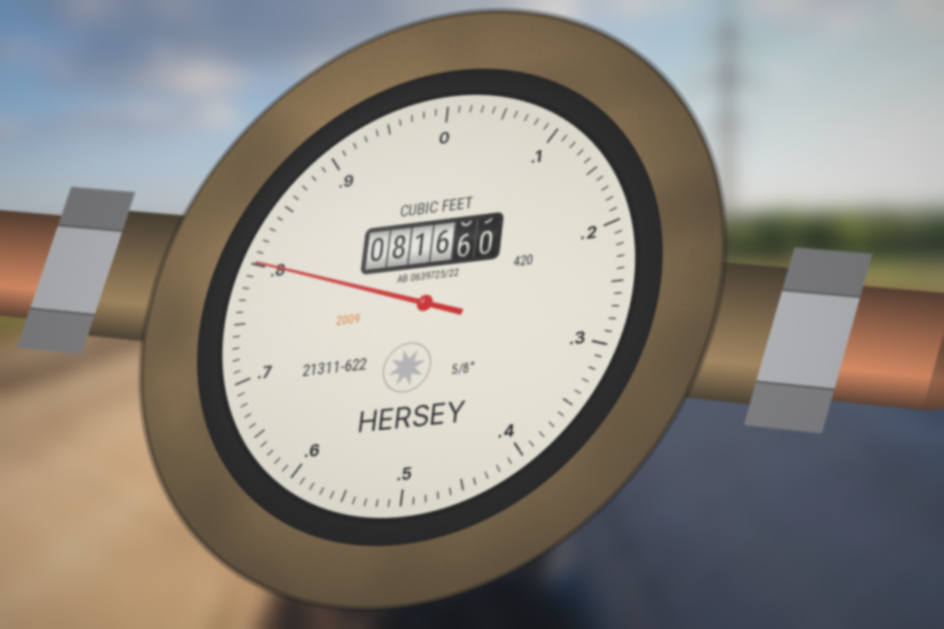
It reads 81659.80 ft³
